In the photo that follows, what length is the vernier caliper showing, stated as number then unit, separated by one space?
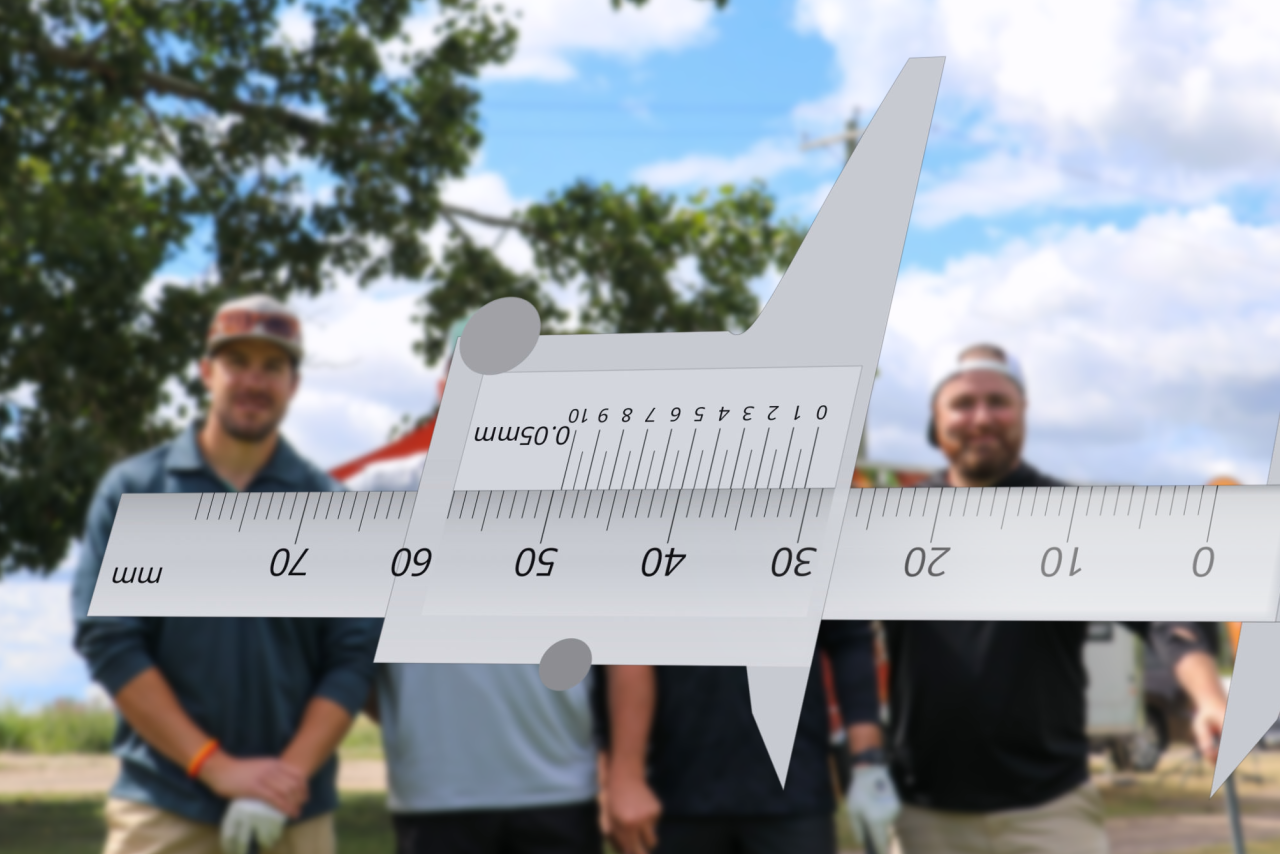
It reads 30.4 mm
